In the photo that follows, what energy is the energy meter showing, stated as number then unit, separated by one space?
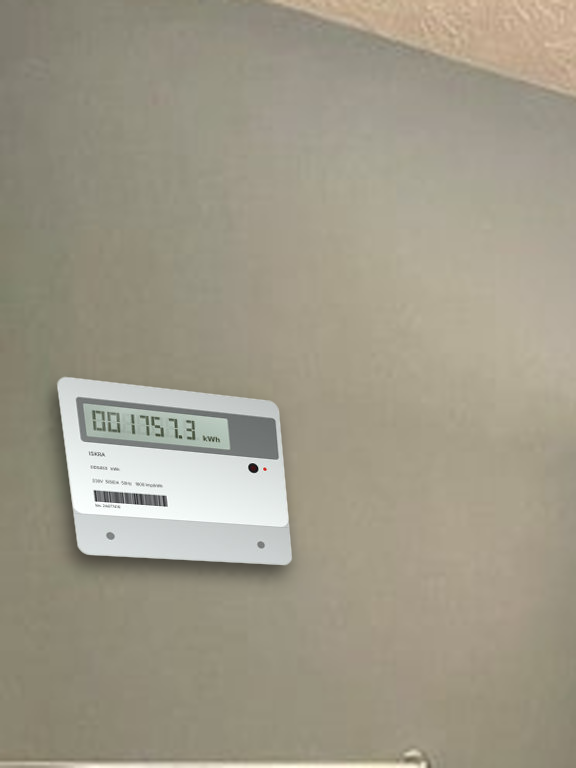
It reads 1757.3 kWh
